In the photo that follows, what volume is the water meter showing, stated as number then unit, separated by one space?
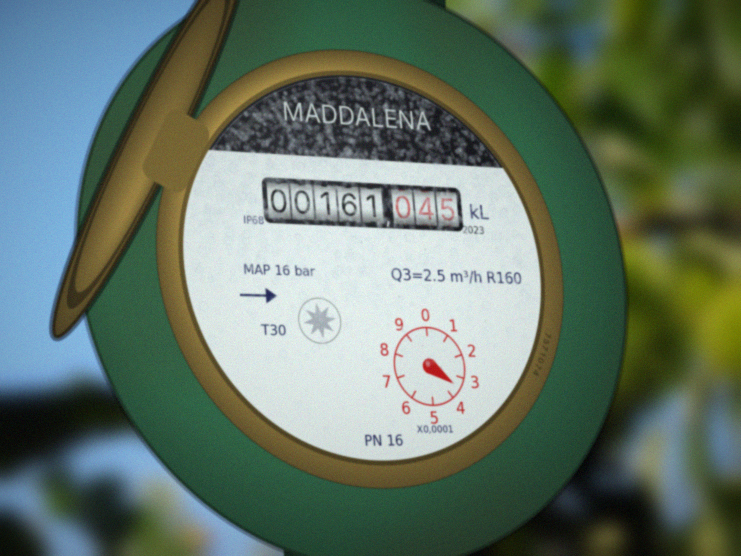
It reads 161.0453 kL
